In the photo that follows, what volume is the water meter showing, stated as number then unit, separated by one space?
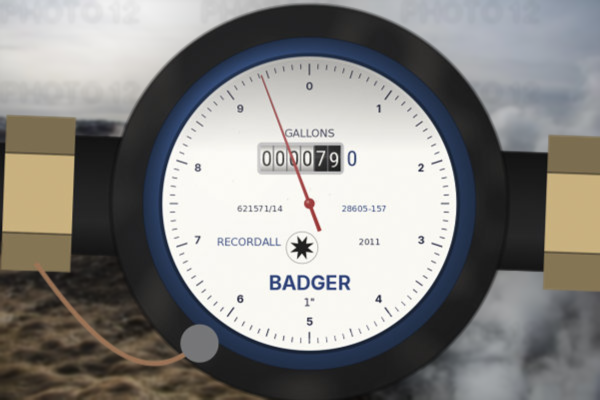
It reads 789.4 gal
